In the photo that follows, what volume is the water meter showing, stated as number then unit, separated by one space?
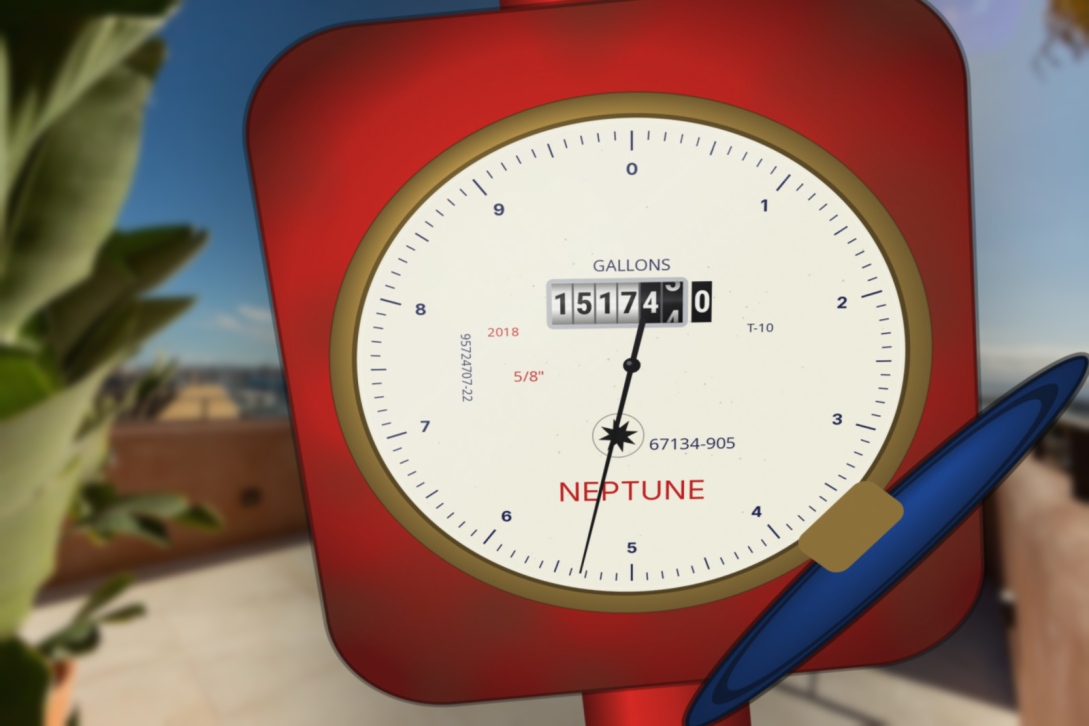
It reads 1517435.3 gal
